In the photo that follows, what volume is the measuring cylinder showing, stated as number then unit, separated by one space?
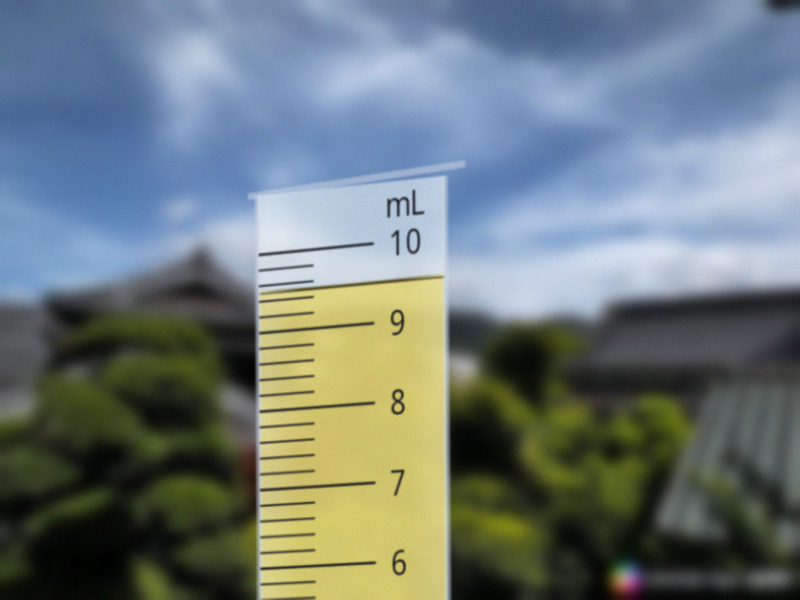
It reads 9.5 mL
